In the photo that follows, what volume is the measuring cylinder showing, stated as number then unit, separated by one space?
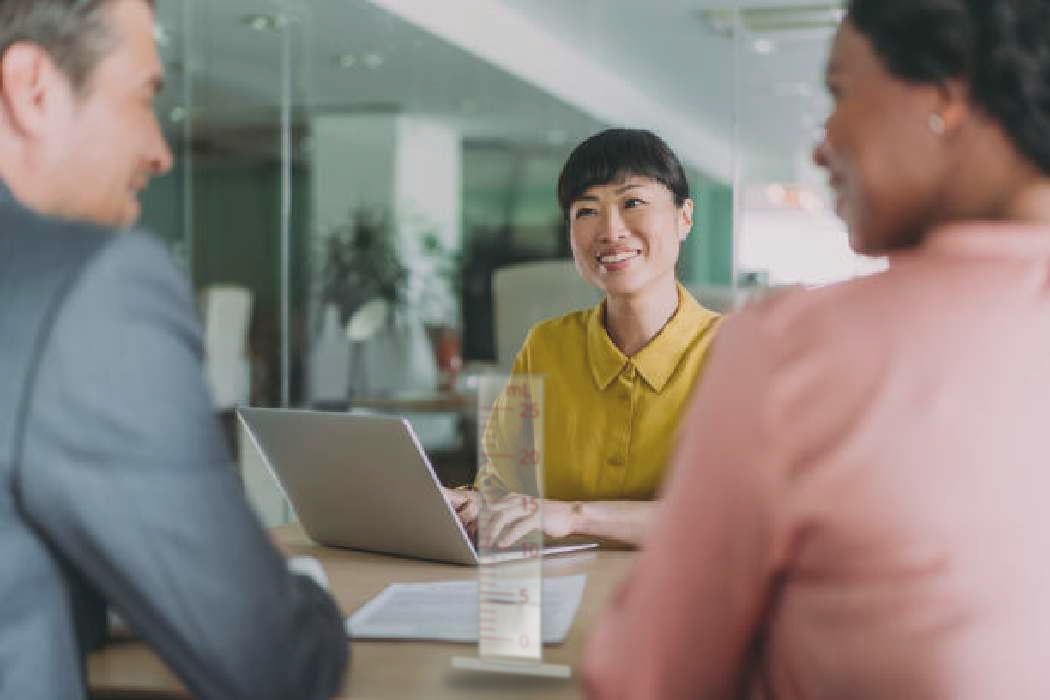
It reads 4 mL
